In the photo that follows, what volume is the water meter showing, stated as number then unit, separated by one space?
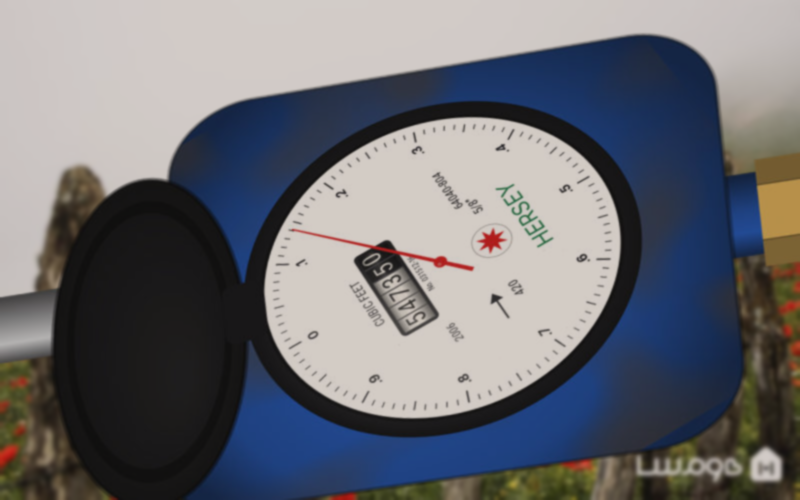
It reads 547350.14 ft³
